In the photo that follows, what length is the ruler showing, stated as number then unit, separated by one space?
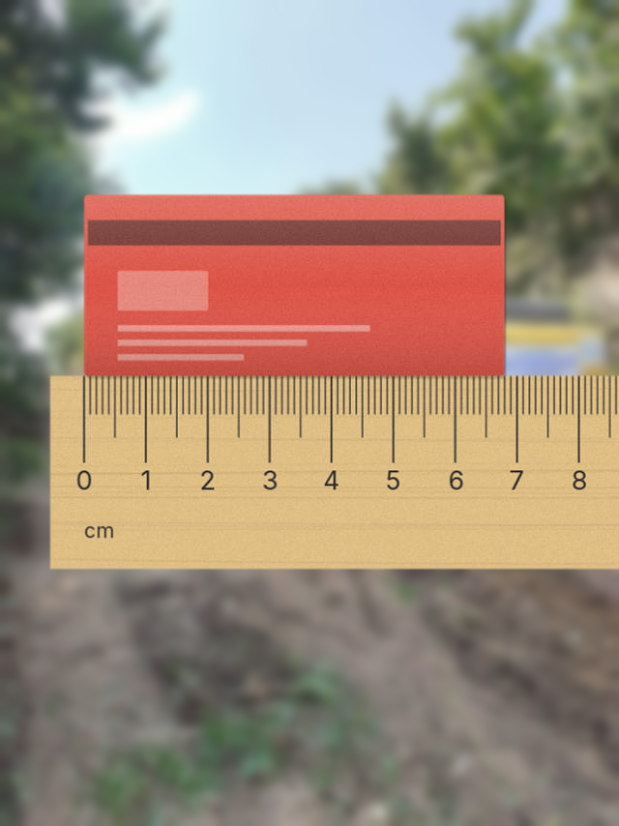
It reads 6.8 cm
